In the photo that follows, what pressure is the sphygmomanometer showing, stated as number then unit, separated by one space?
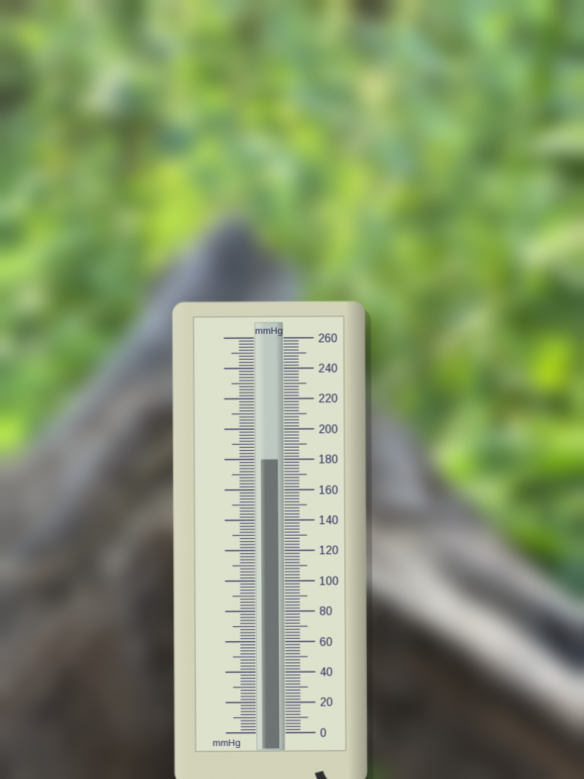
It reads 180 mmHg
